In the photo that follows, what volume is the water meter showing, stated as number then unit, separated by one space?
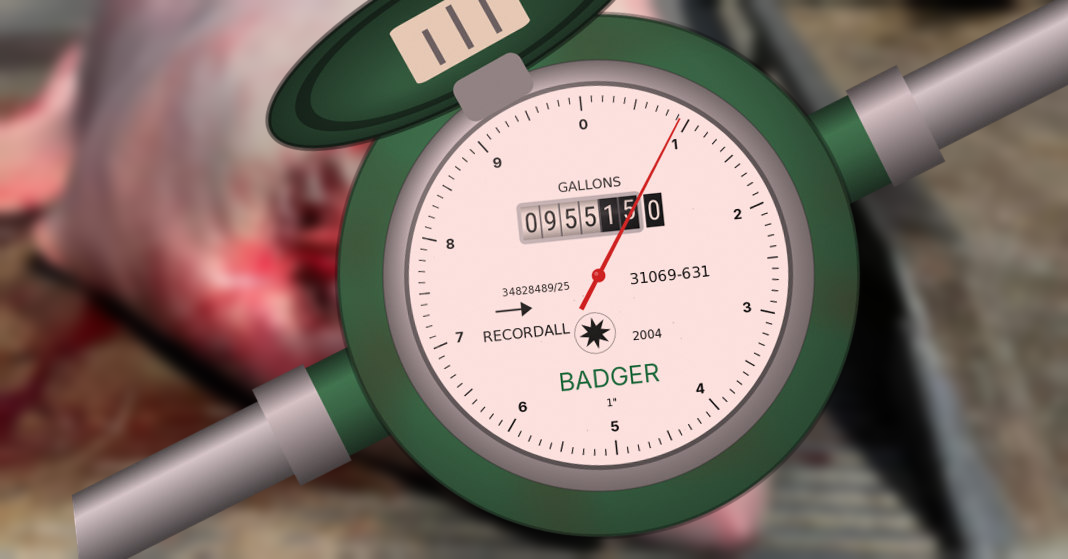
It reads 955150.9 gal
